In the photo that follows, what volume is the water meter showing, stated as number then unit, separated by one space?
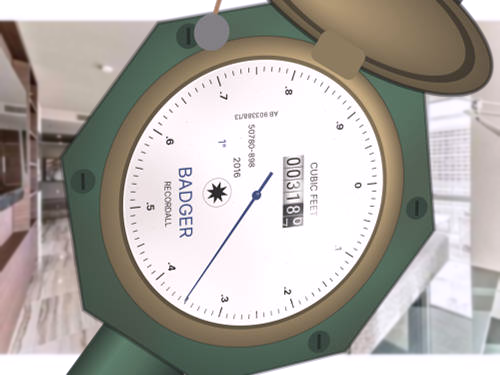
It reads 3186.35 ft³
